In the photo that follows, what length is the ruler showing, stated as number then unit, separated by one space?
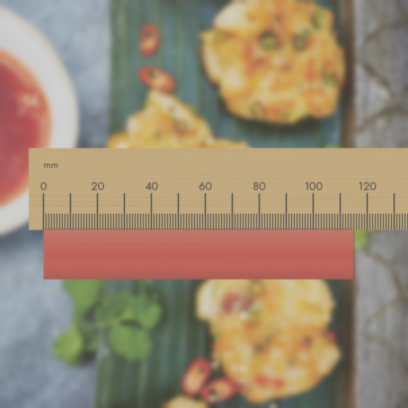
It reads 115 mm
